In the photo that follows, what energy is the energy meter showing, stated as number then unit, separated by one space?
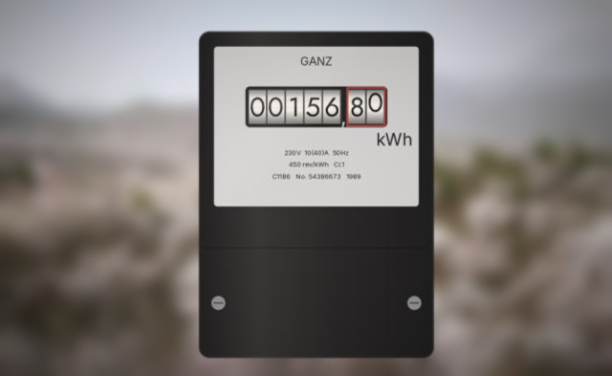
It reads 156.80 kWh
